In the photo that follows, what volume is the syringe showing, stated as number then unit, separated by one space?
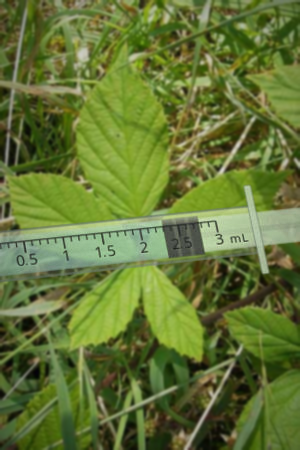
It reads 2.3 mL
